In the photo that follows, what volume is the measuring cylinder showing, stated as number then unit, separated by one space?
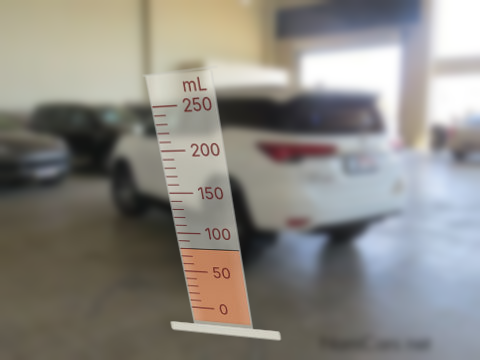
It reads 80 mL
